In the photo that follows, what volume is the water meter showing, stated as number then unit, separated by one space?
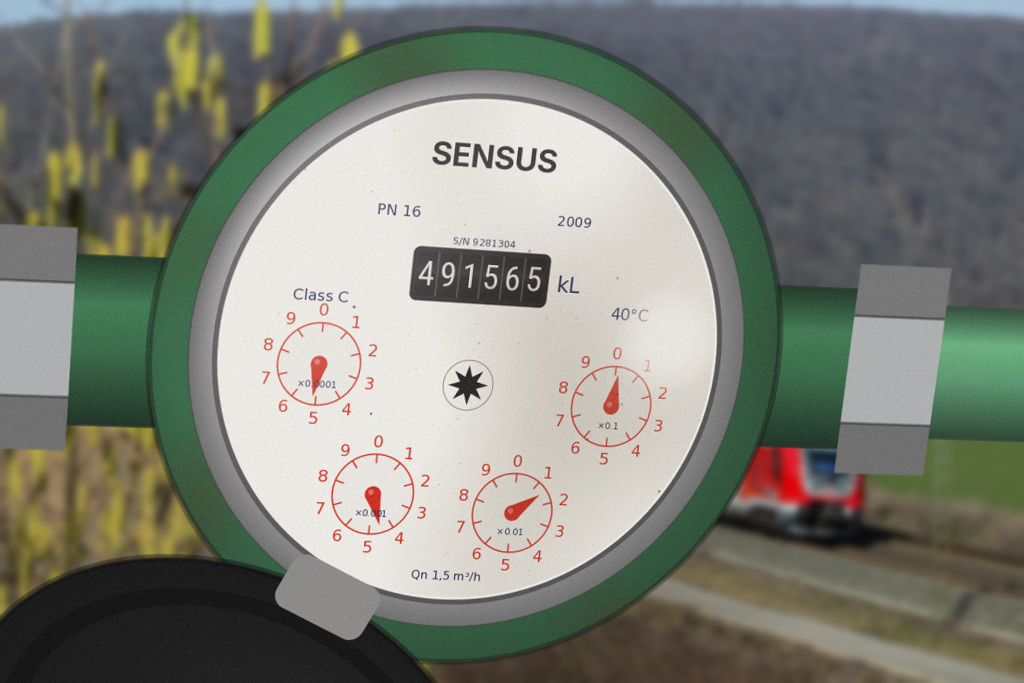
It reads 491565.0145 kL
